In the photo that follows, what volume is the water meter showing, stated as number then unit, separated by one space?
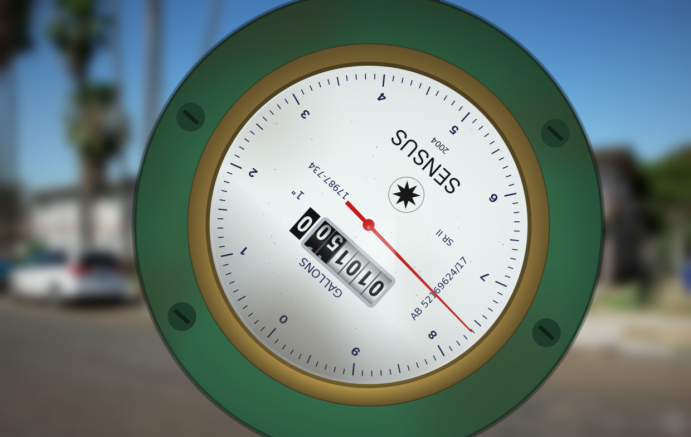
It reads 101497.6 gal
